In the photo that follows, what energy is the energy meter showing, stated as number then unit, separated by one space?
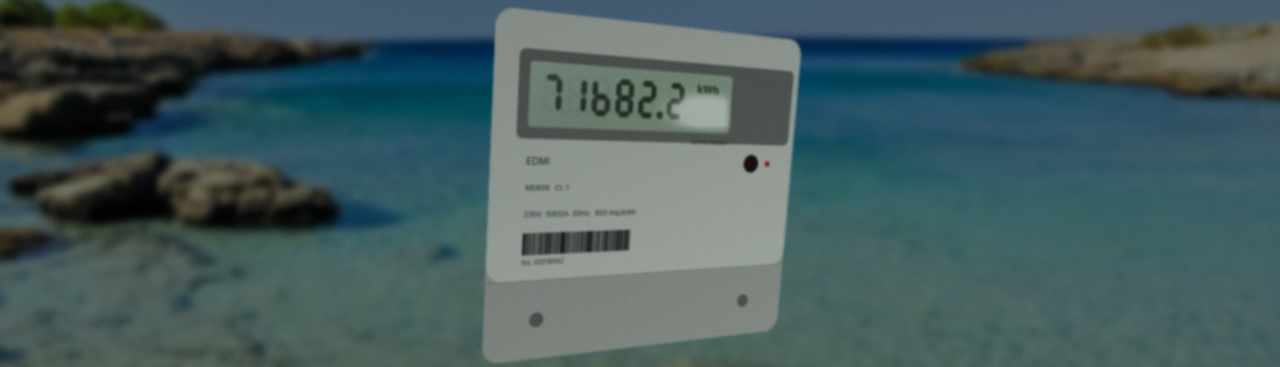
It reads 71682.2 kWh
